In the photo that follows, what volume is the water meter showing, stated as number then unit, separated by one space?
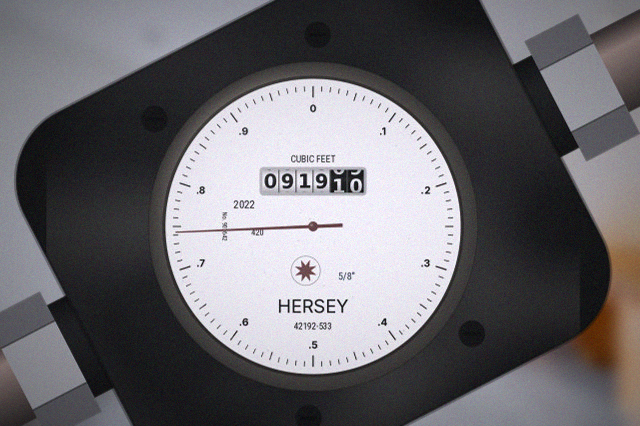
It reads 91909.74 ft³
